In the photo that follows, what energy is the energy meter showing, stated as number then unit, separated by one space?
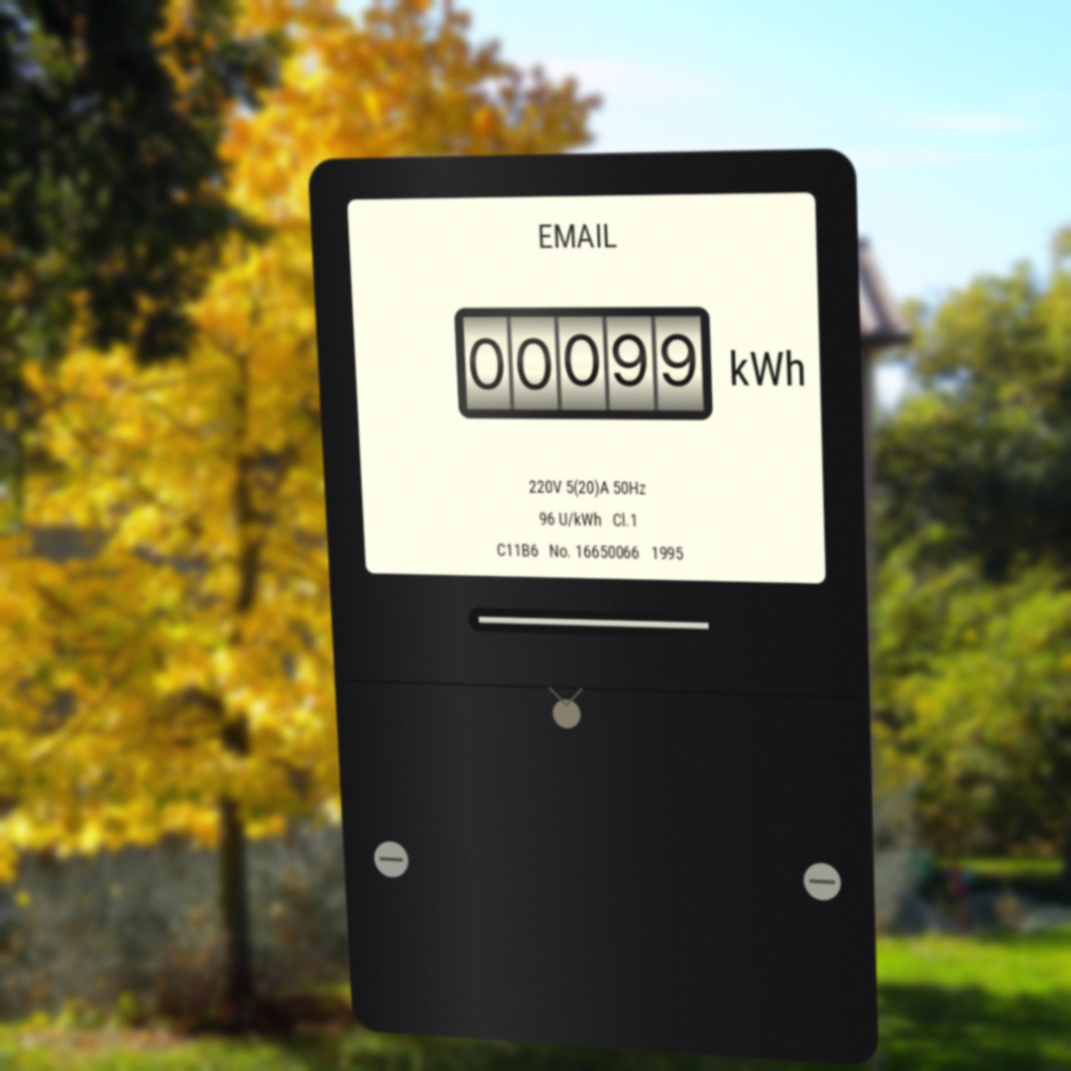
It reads 99 kWh
